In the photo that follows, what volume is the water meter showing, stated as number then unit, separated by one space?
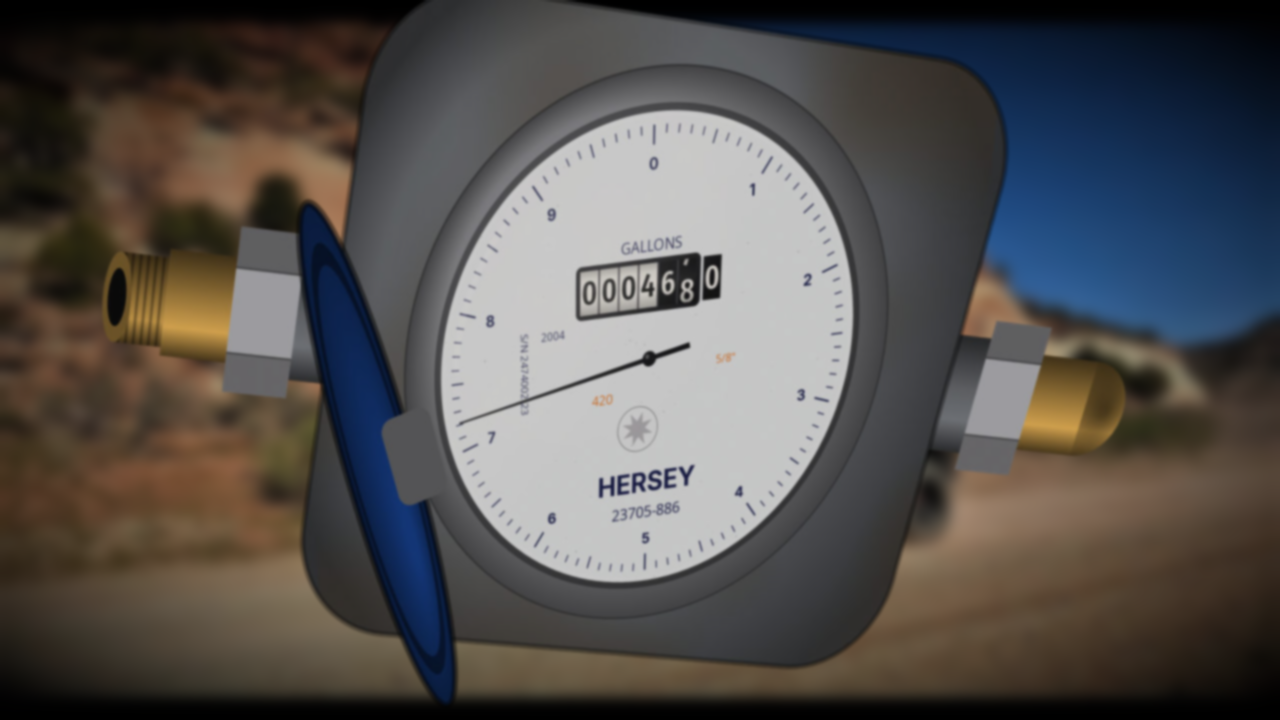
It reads 4677.2 gal
